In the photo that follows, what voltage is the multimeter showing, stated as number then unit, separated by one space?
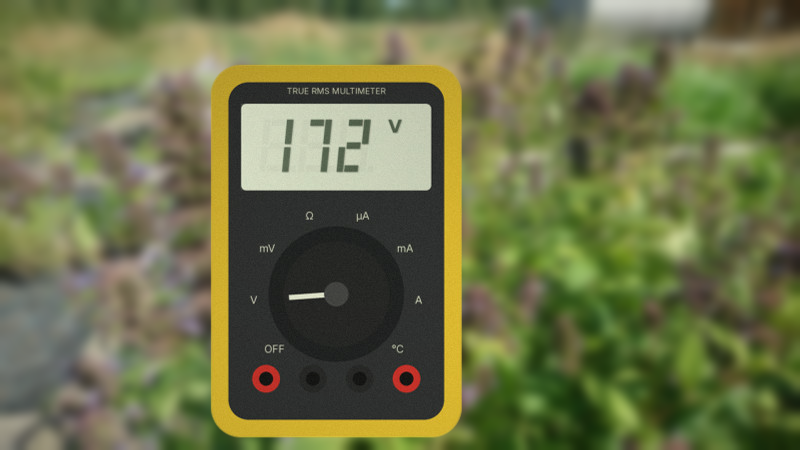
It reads 172 V
